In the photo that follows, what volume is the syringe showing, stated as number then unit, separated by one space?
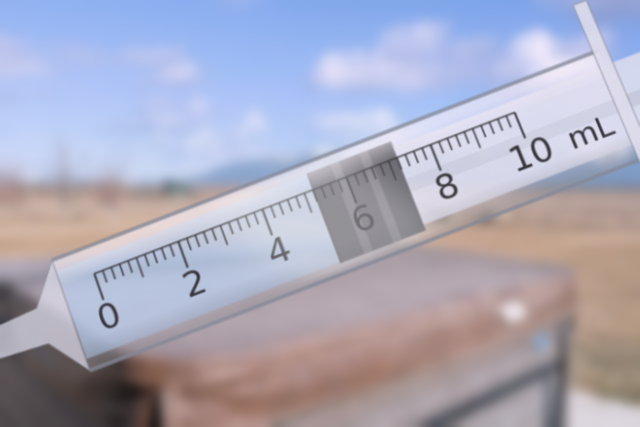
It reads 5.2 mL
